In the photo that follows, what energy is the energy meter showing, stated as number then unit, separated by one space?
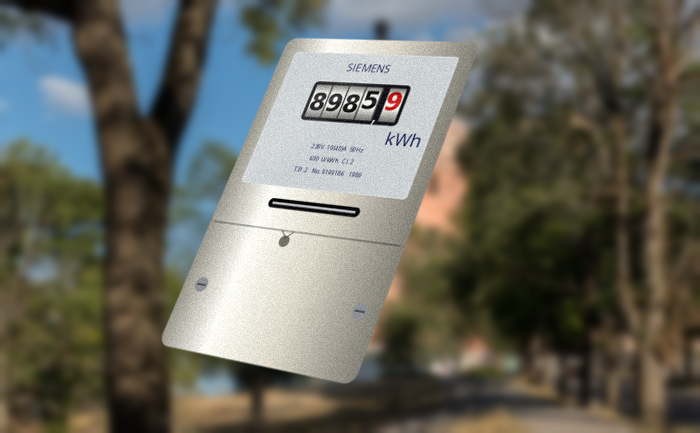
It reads 8985.9 kWh
